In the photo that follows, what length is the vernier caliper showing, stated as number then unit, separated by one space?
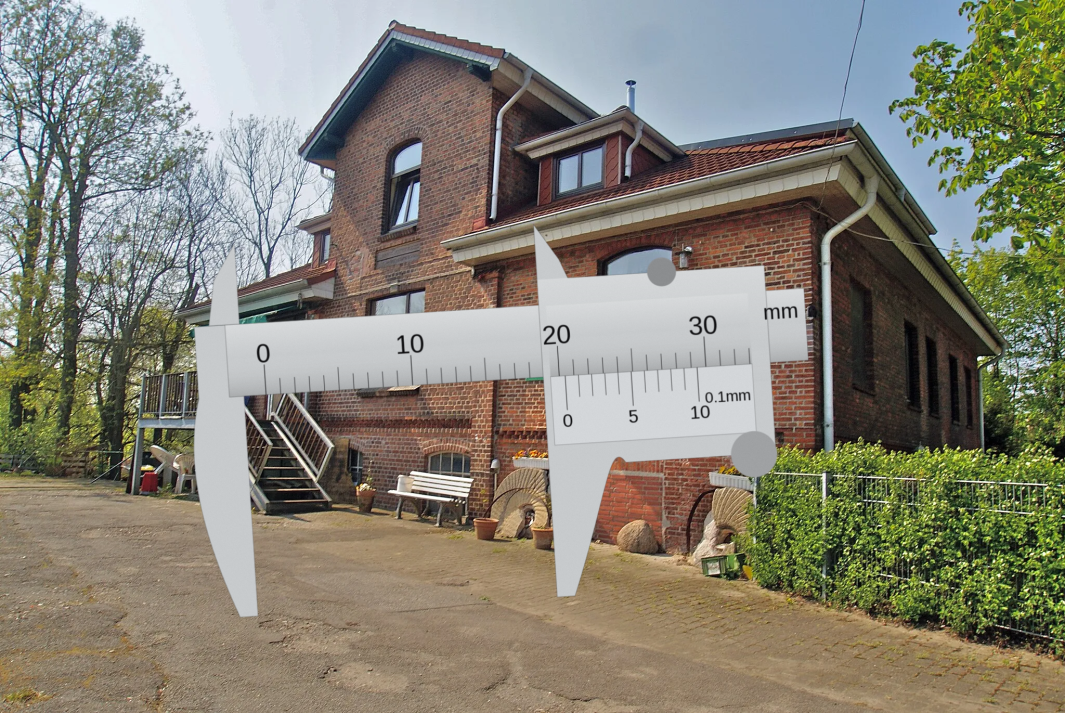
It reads 20.4 mm
